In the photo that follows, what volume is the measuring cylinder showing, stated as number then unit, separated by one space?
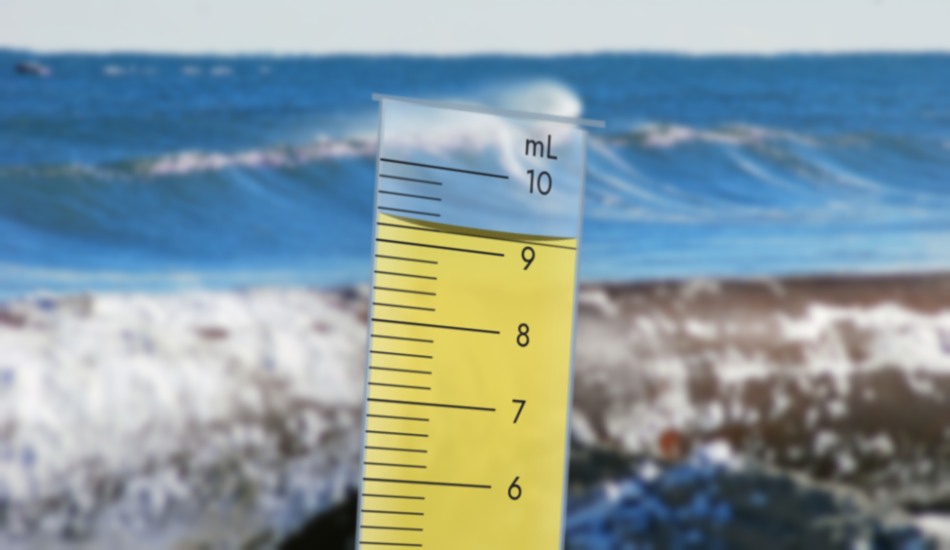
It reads 9.2 mL
